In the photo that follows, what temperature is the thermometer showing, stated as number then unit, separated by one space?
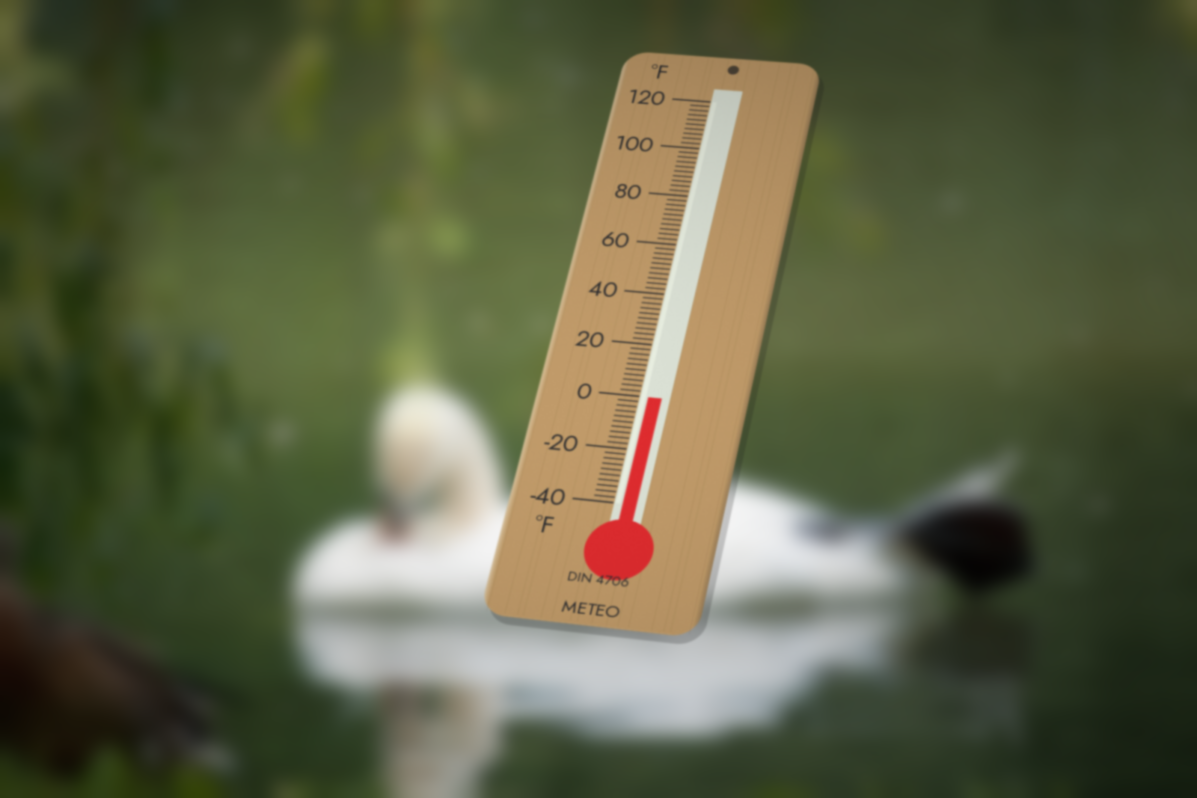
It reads 0 °F
